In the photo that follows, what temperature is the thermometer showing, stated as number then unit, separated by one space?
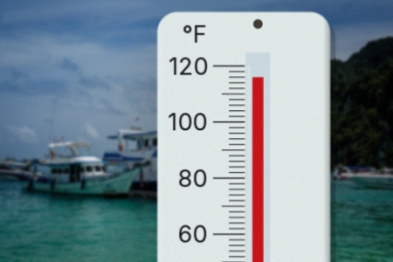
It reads 116 °F
